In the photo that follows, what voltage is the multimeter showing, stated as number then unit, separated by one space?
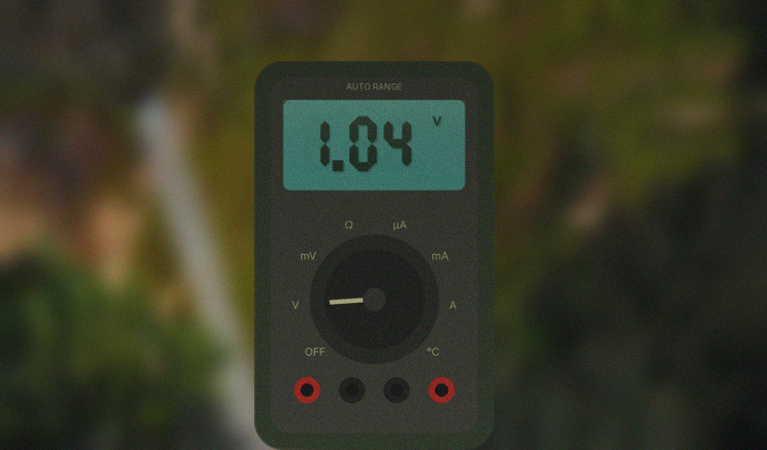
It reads 1.04 V
